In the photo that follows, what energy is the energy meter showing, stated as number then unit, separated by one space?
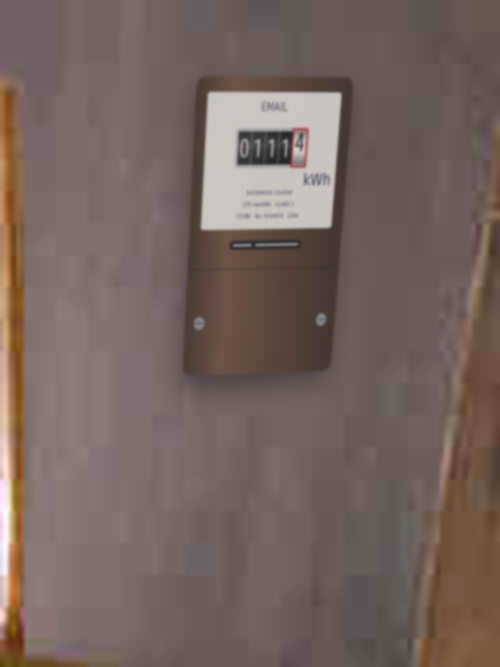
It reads 111.4 kWh
